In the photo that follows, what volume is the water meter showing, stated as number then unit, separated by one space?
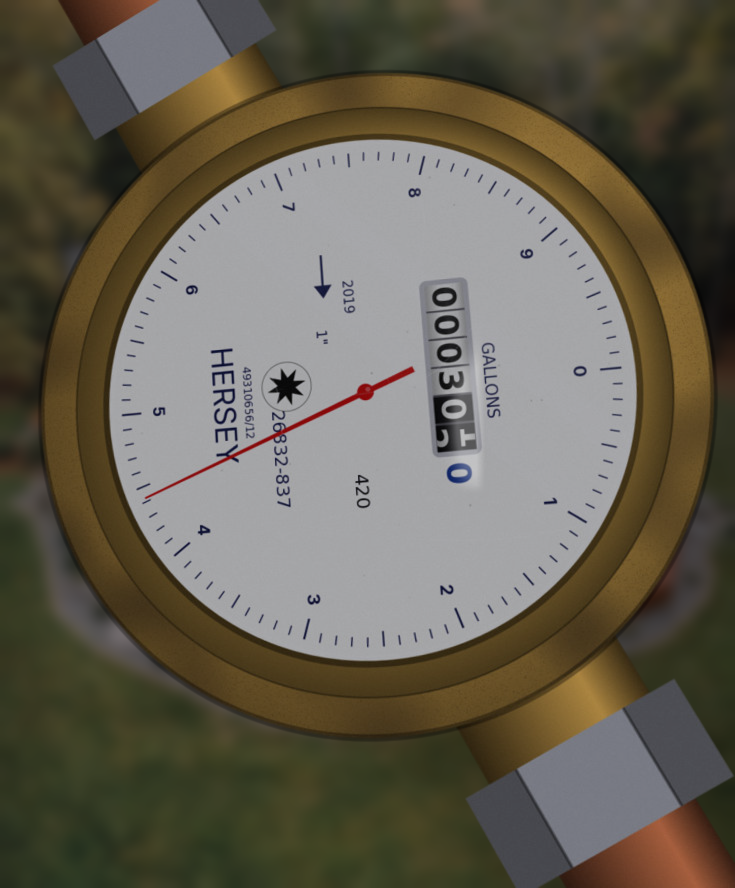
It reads 3014.4 gal
